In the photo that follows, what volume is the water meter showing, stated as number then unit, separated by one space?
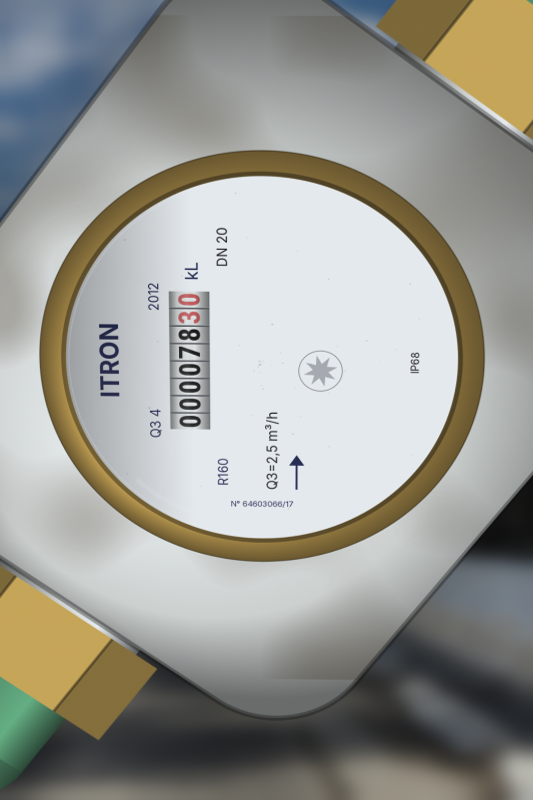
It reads 78.30 kL
